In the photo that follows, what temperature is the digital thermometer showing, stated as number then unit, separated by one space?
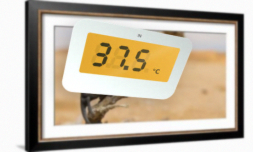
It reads 37.5 °C
